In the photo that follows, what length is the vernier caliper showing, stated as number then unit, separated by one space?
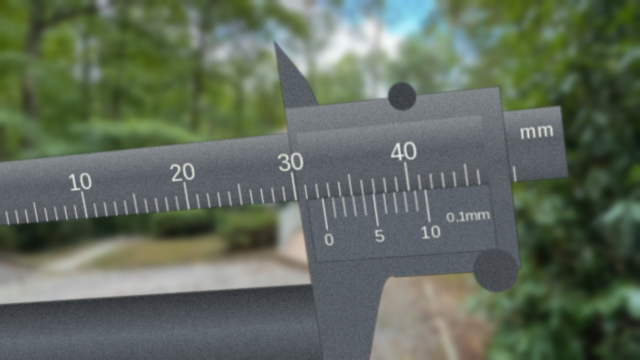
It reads 32.4 mm
